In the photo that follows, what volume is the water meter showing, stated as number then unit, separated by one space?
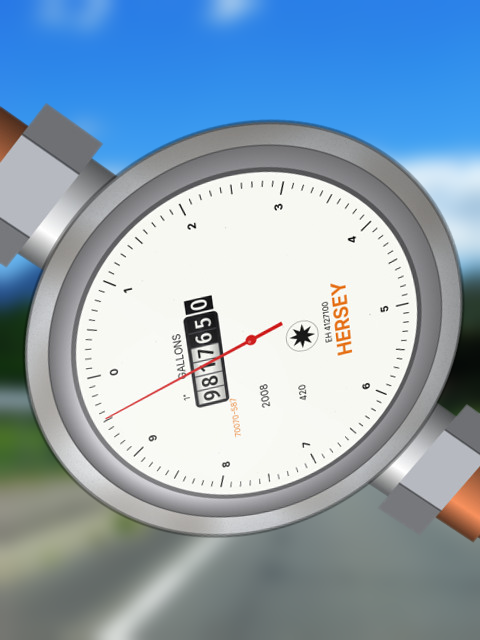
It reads 9817649.5 gal
